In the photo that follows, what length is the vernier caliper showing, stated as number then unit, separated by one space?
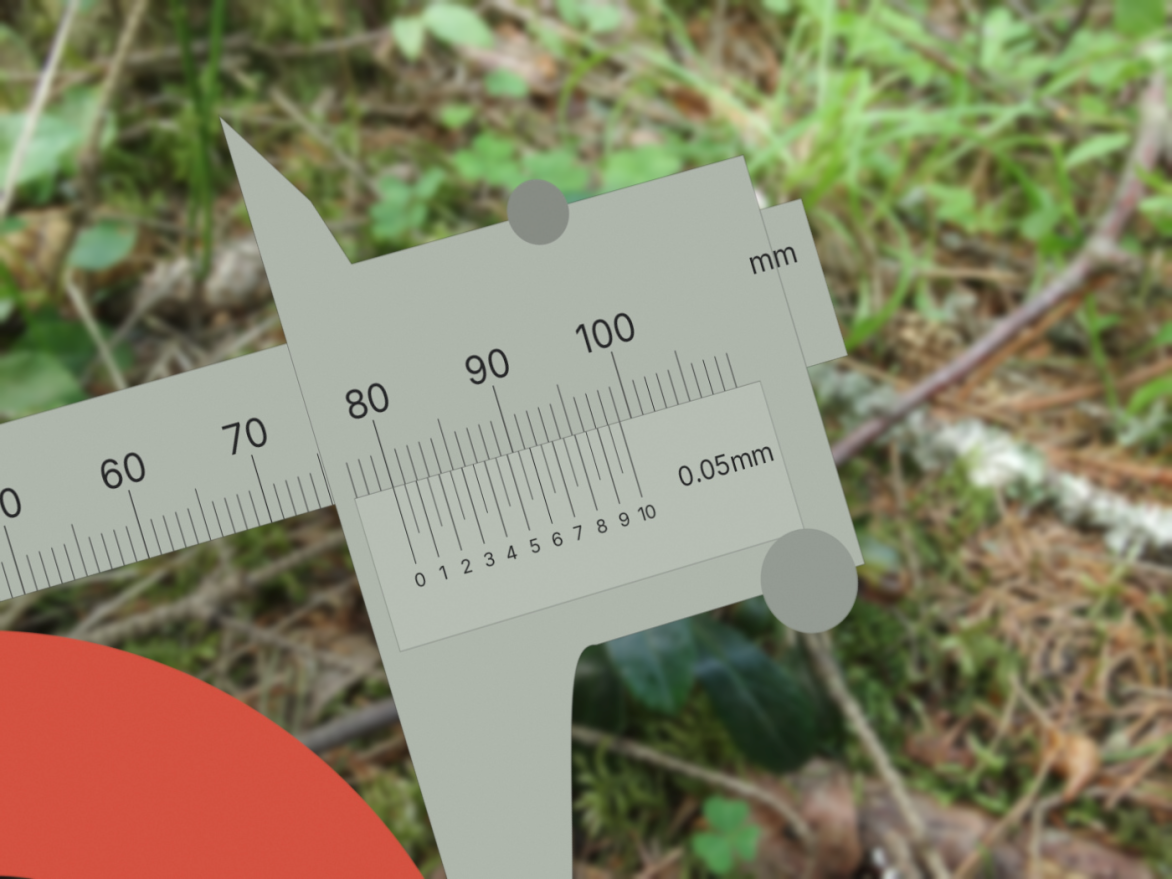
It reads 80.0 mm
